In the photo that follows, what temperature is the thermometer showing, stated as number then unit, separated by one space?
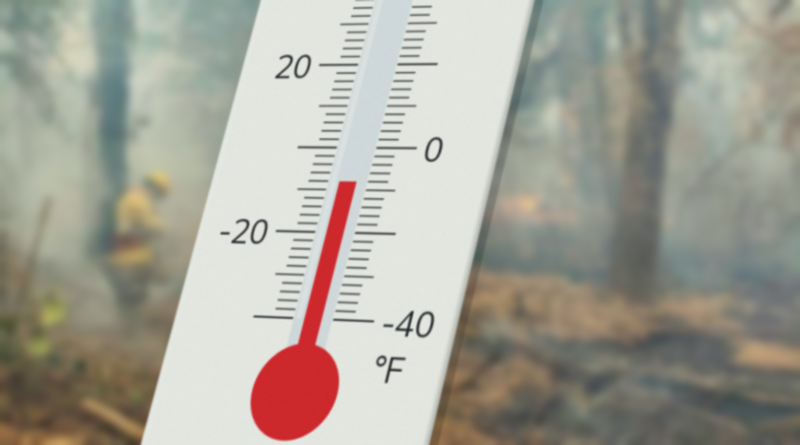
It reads -8 °F
